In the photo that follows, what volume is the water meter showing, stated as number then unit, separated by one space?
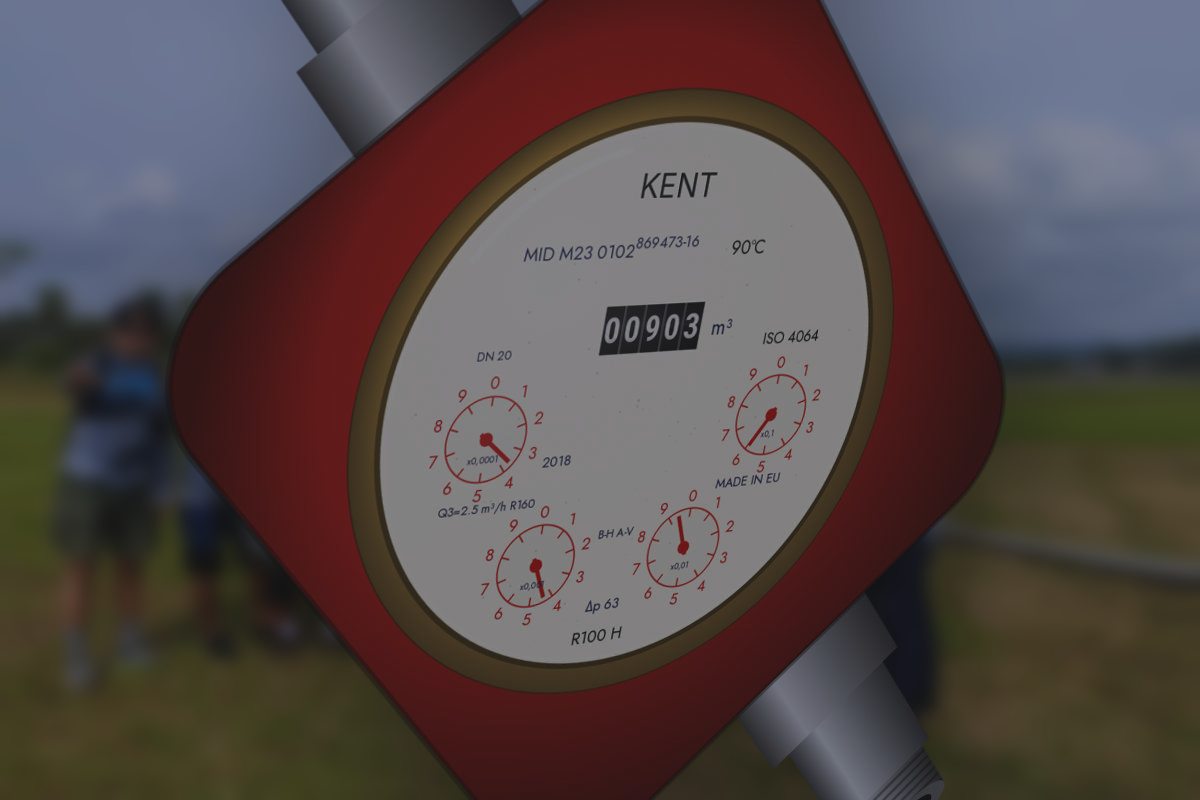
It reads 903.5943 m³
